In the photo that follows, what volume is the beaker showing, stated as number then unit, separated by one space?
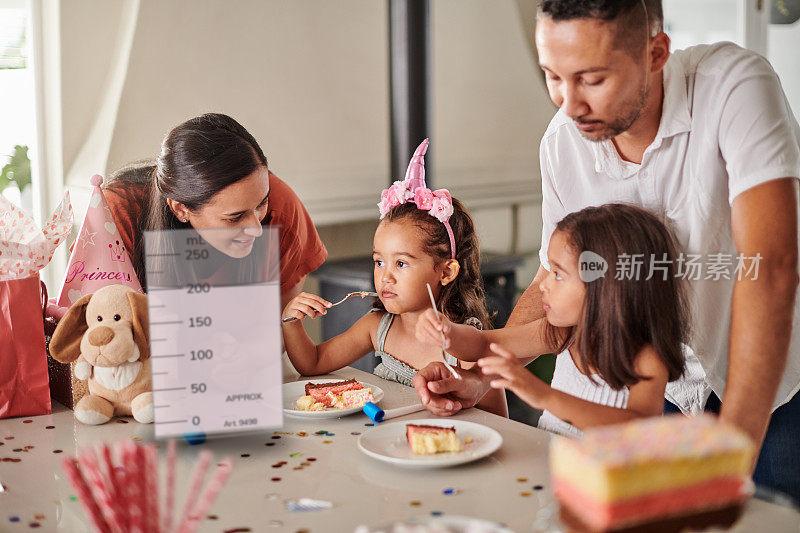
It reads 200 mL
